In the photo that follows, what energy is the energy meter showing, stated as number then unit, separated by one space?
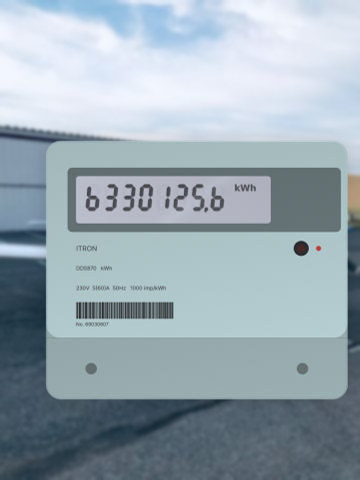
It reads 6330125.6 kWh
